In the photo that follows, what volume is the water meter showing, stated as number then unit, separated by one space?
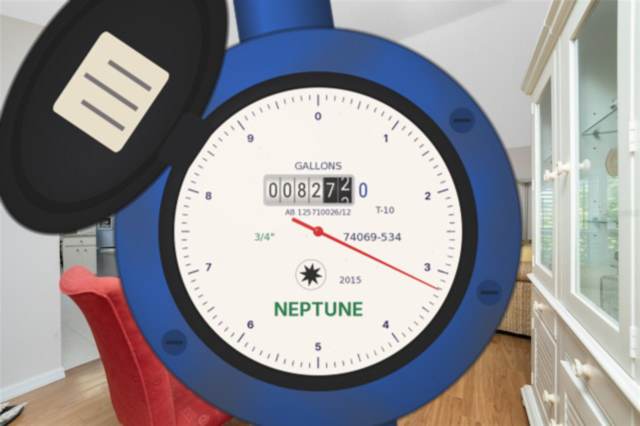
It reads 82723.2 gal
